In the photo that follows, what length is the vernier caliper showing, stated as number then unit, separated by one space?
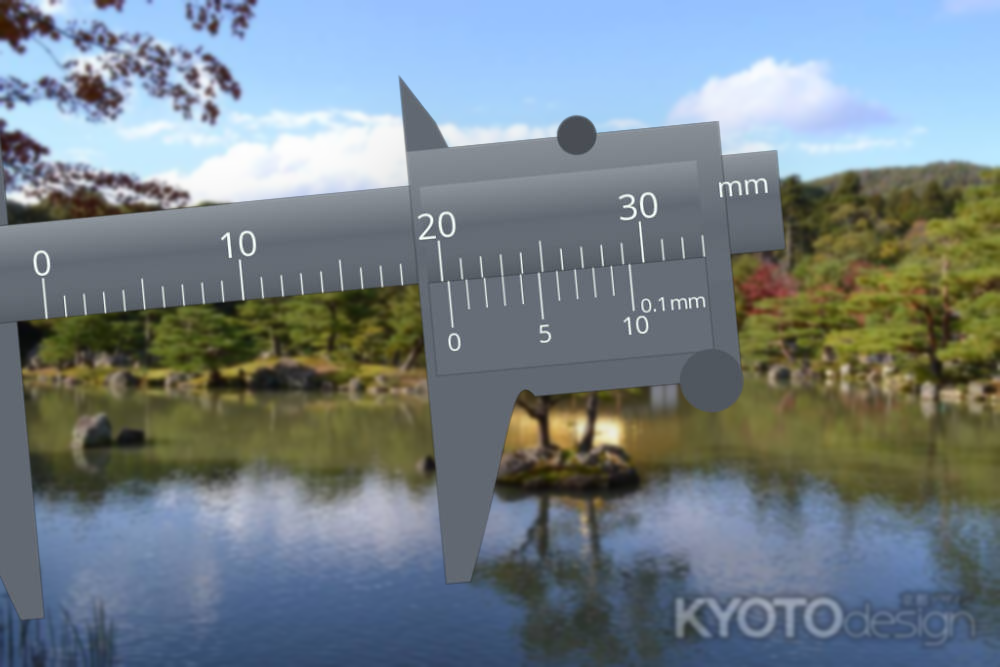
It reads 20.3 mm
